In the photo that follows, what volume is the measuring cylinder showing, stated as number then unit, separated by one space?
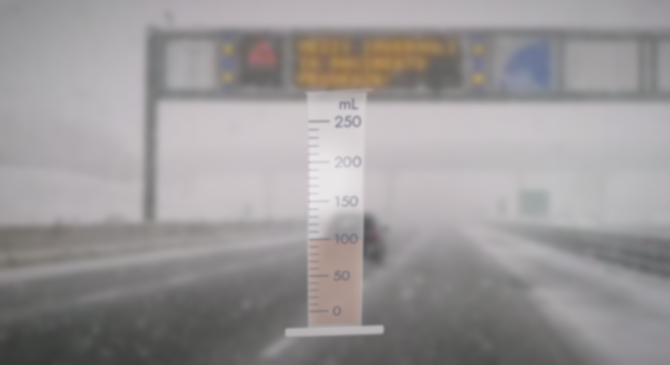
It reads 100 mL
